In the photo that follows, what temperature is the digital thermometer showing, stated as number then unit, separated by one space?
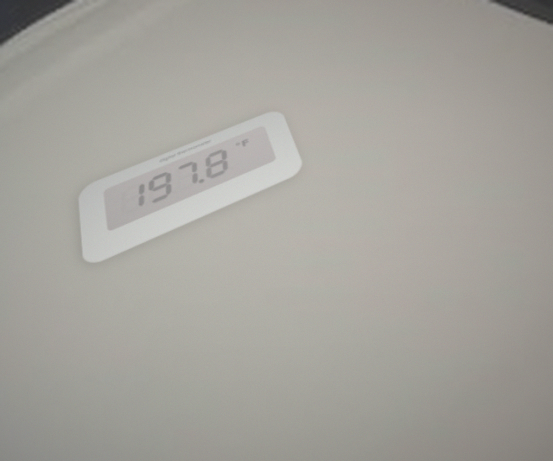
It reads 197.8 °F
